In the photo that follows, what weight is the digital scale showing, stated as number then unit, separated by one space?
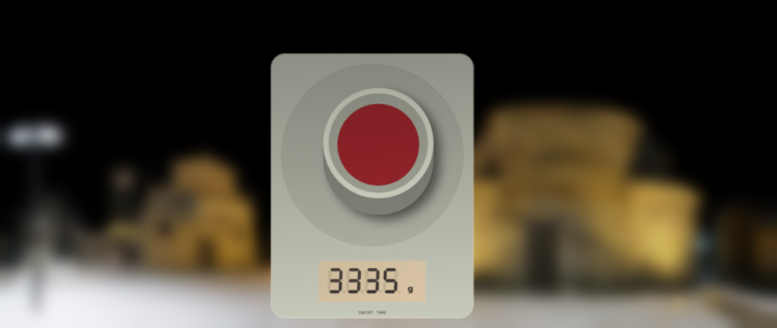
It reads 3335 g
